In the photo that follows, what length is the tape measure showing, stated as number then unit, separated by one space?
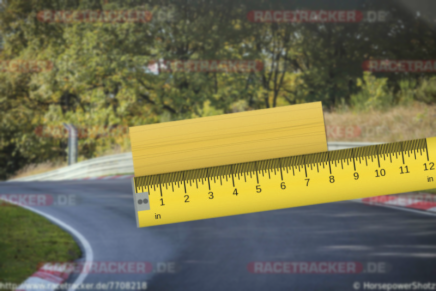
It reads 8 in
